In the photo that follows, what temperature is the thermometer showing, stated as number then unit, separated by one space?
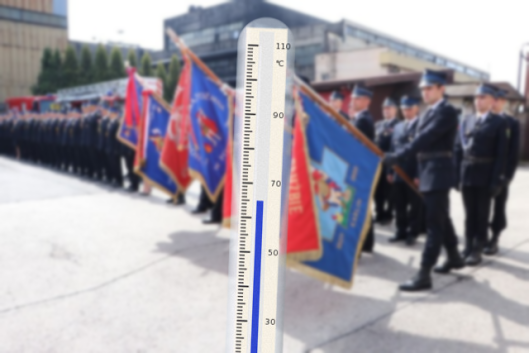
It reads 65 °C
